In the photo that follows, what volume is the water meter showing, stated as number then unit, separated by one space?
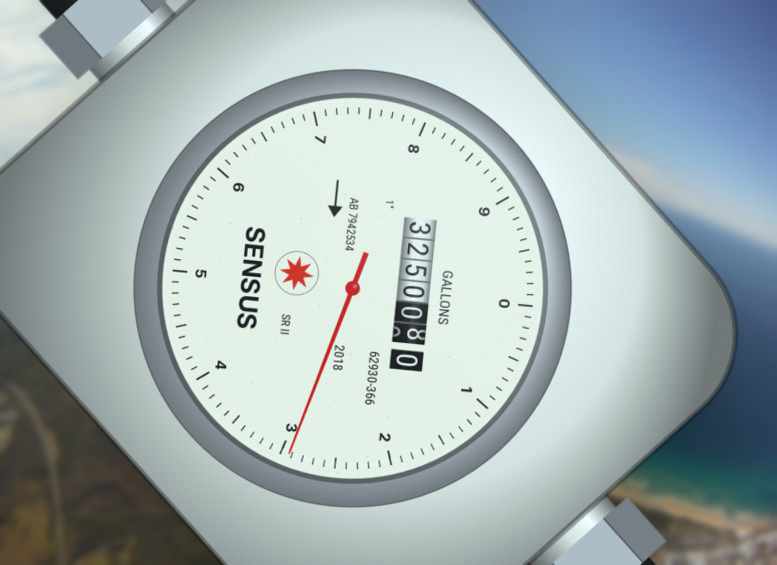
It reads 3250082.9 gal
